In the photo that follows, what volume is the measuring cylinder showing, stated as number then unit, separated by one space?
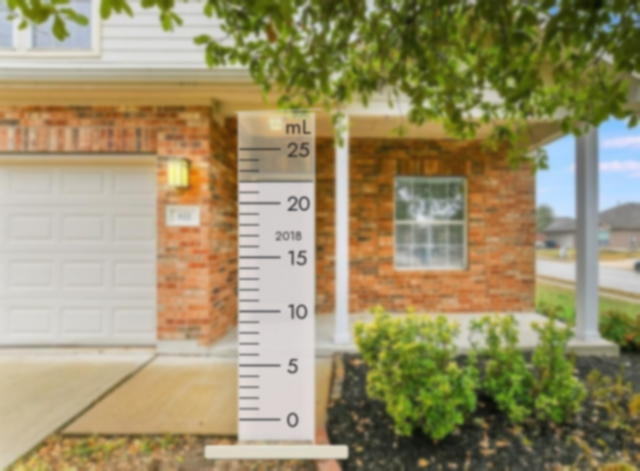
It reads 22 mL
